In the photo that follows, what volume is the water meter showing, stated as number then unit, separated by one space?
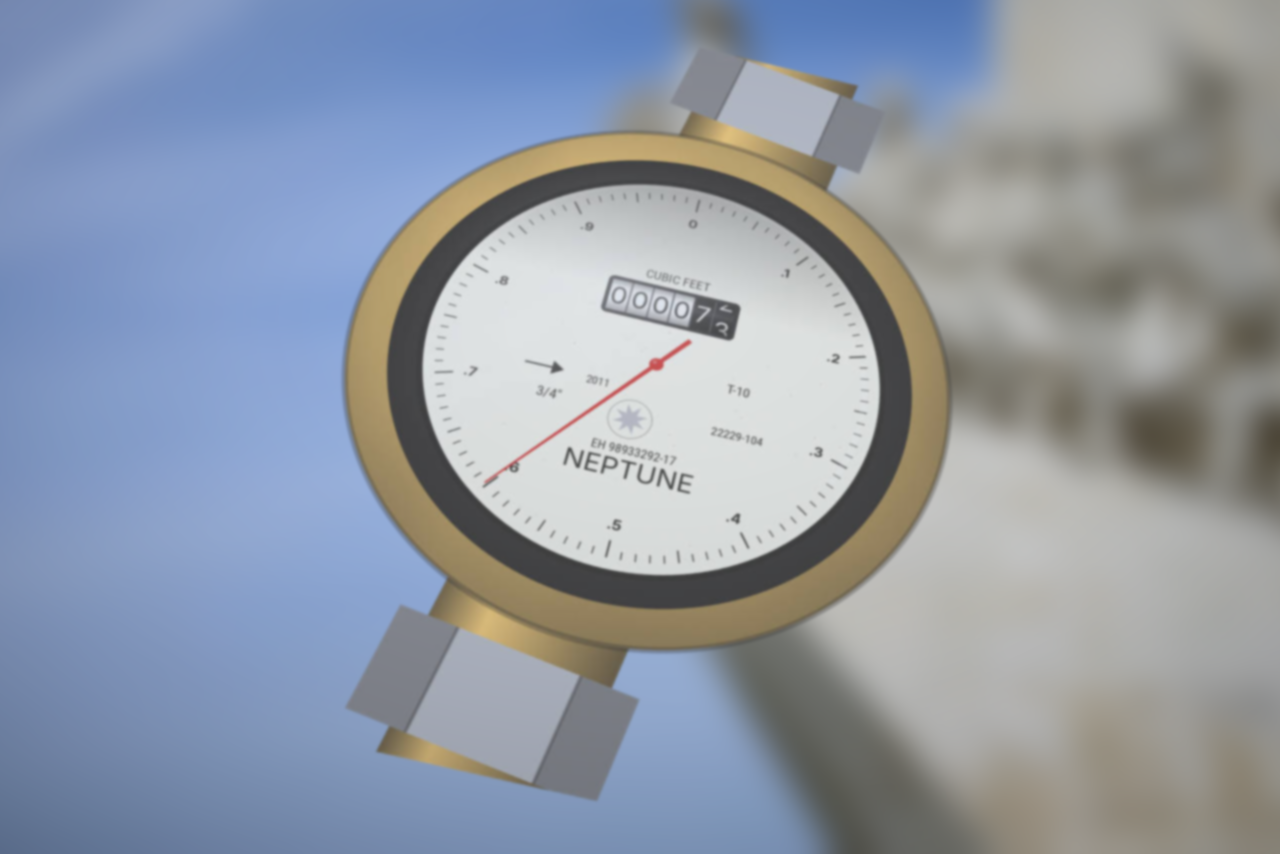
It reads 72.60 ft³
